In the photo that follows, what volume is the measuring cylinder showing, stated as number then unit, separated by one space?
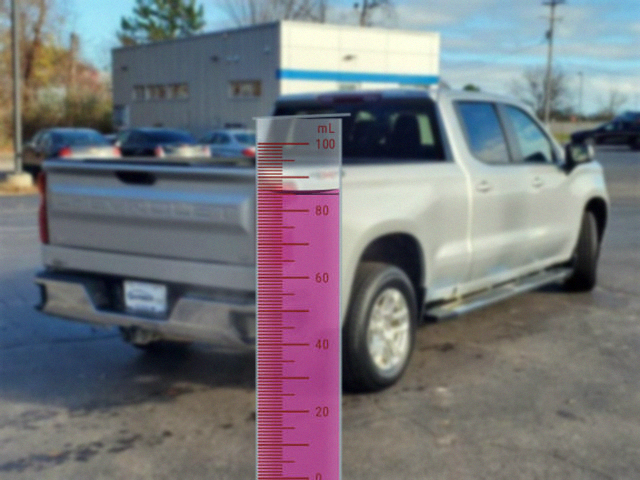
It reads 85 mL
